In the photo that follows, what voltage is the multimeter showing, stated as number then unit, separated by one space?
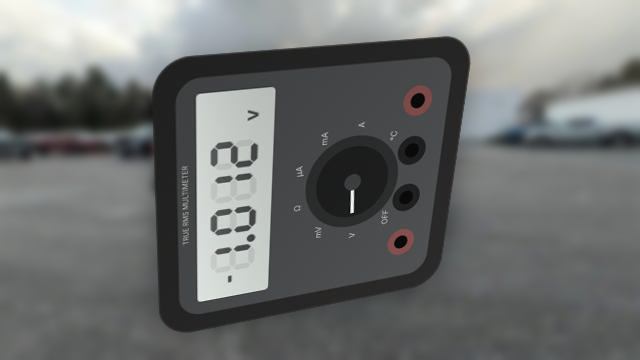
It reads -1.012 V
